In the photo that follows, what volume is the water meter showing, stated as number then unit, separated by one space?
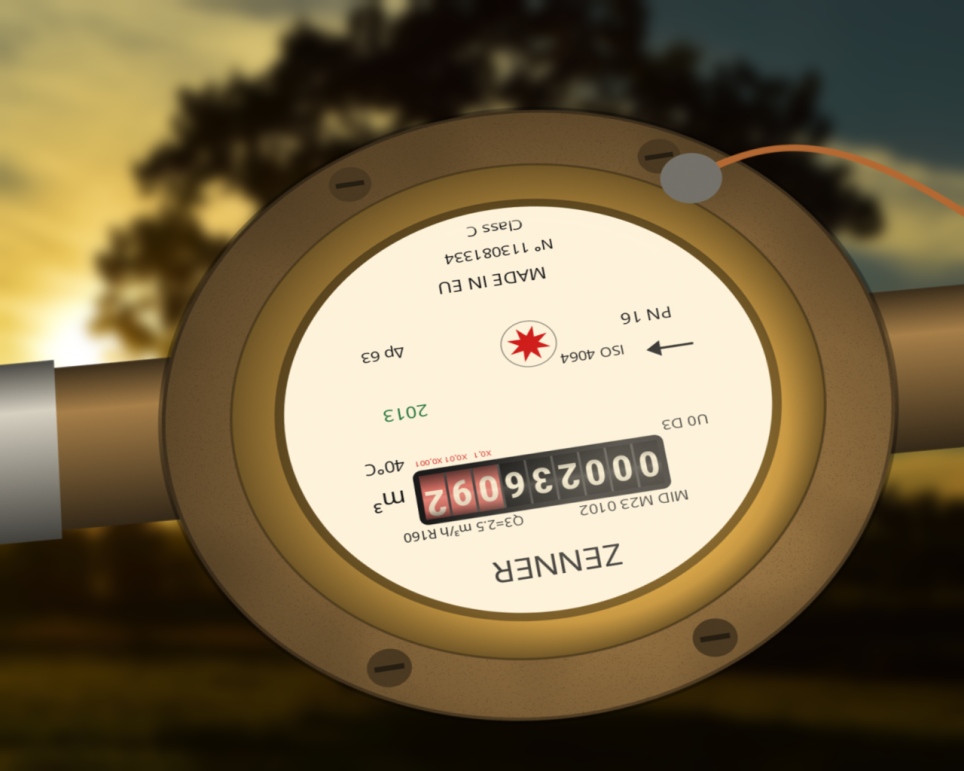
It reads 236.092 m³
